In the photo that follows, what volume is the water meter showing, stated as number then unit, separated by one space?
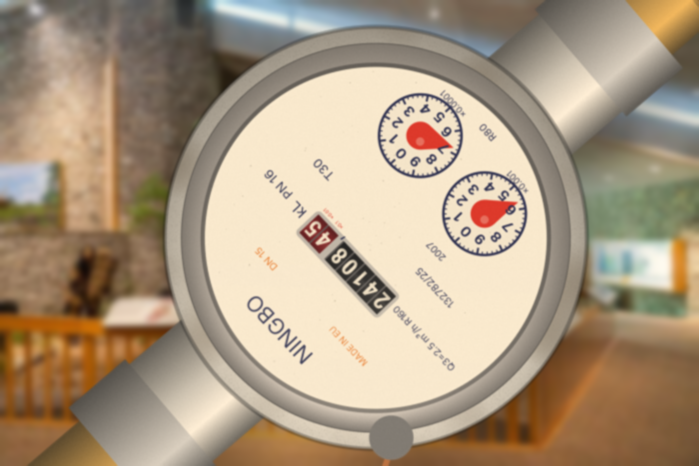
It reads 24108.4556 kL
